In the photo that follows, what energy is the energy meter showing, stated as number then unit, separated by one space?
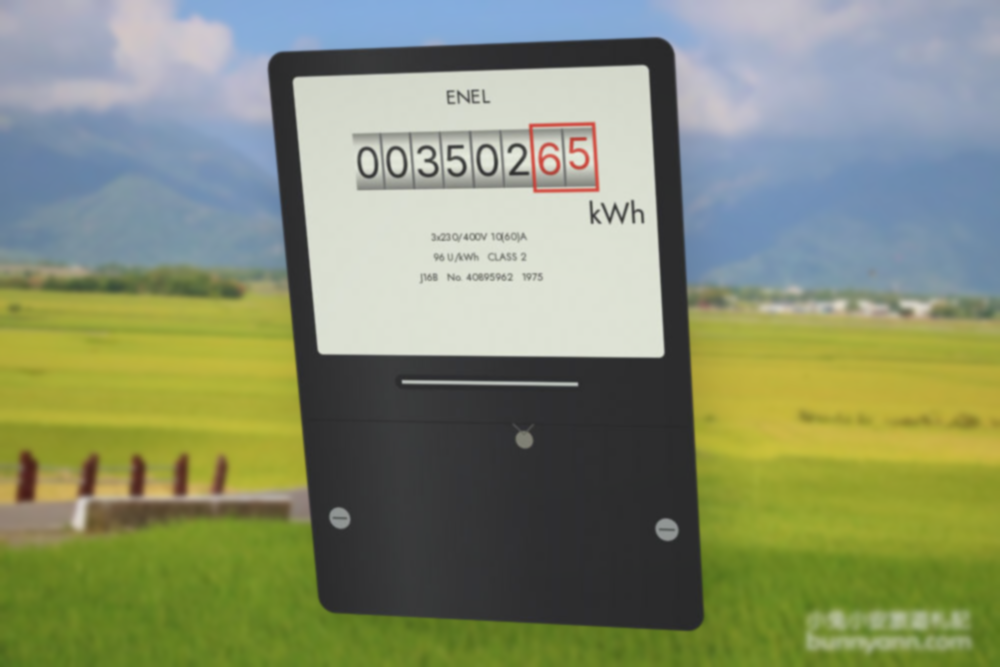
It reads 3502.65 kWh
